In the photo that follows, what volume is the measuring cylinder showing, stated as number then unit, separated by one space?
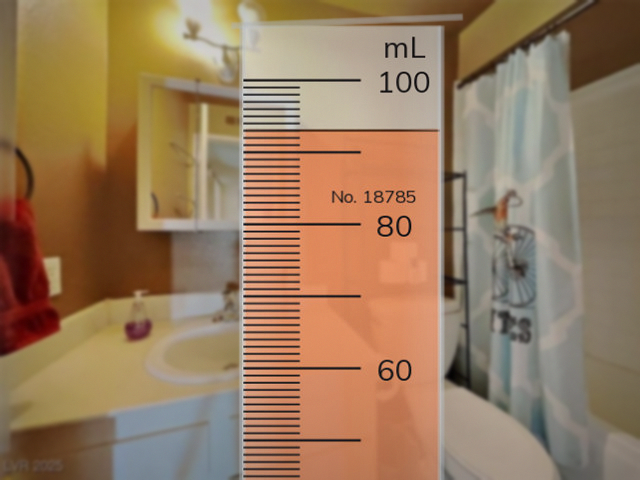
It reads 93 mL
